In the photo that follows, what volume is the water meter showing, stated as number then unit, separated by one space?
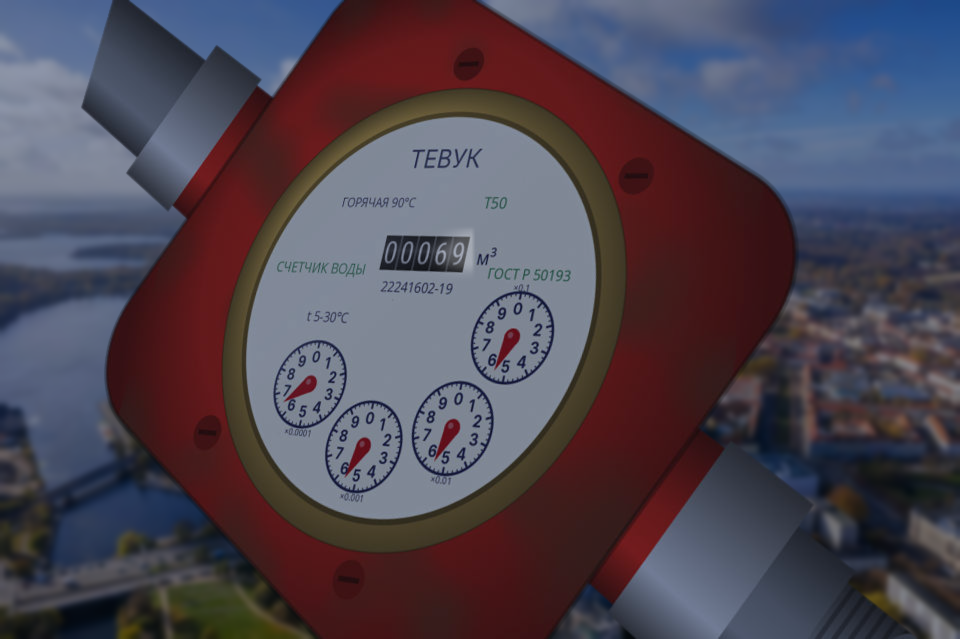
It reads 69.5556 m³
